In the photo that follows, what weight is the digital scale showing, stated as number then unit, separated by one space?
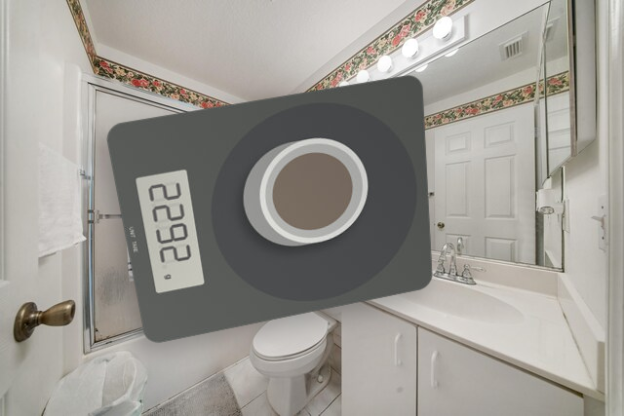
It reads 2292 g
